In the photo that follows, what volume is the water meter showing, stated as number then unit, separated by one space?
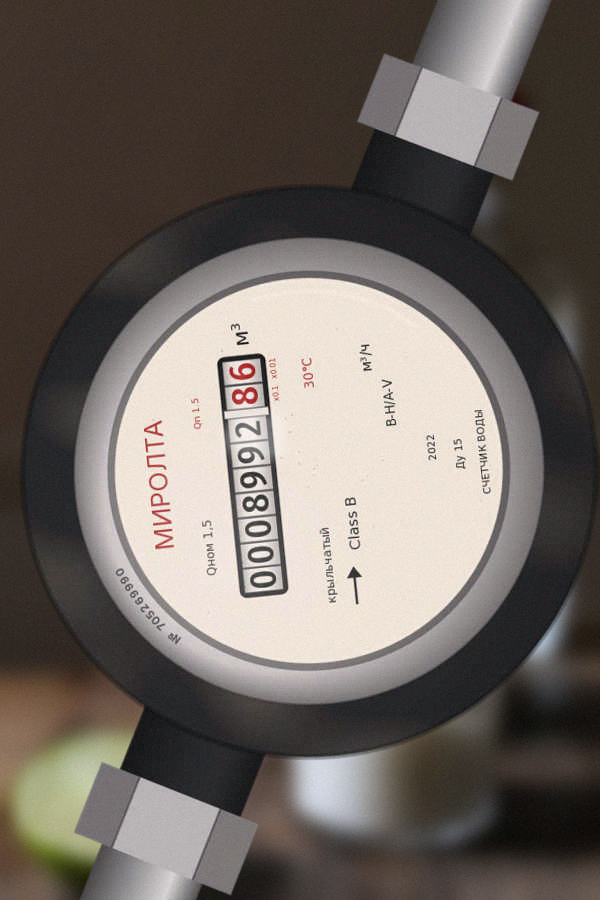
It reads 8992.86 m³
